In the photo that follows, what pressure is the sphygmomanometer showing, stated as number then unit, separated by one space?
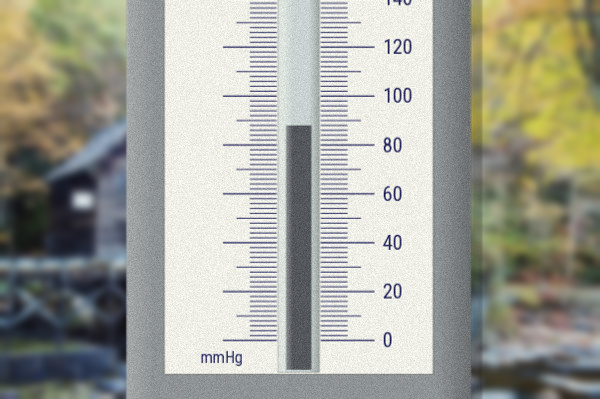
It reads 88 mmHg
